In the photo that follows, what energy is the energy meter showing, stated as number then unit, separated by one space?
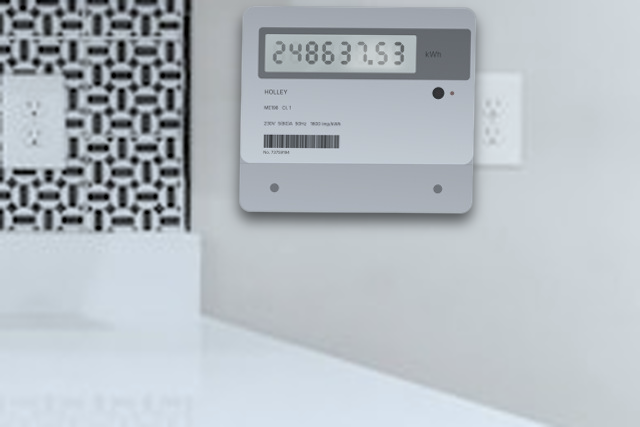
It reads 248637.53 kWh
